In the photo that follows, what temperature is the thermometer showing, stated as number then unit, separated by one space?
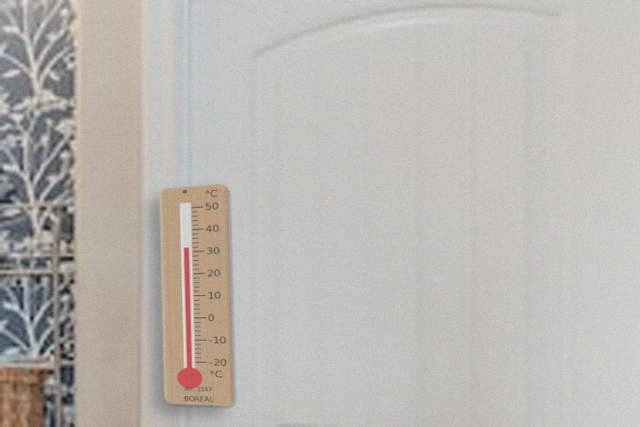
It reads 32 °C
